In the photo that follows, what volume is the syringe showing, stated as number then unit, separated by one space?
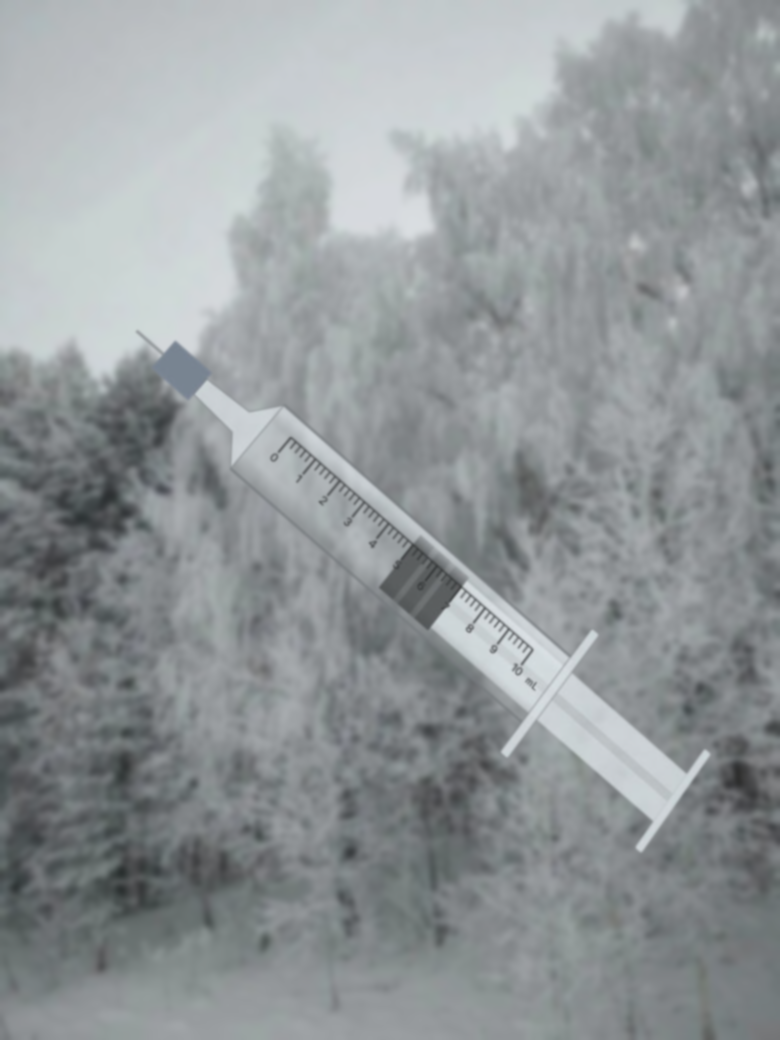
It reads 5 mL
